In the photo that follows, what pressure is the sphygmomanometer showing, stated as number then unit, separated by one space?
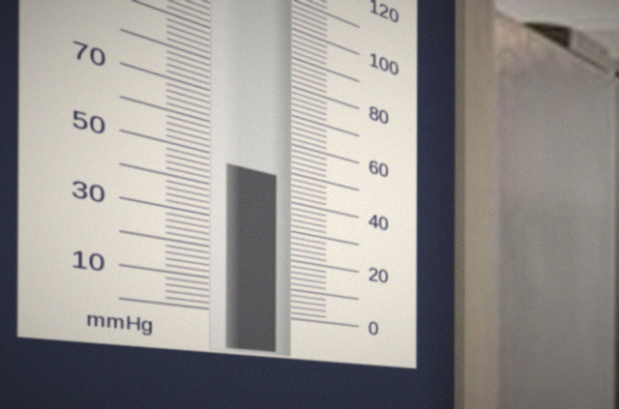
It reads 48 mmHg
